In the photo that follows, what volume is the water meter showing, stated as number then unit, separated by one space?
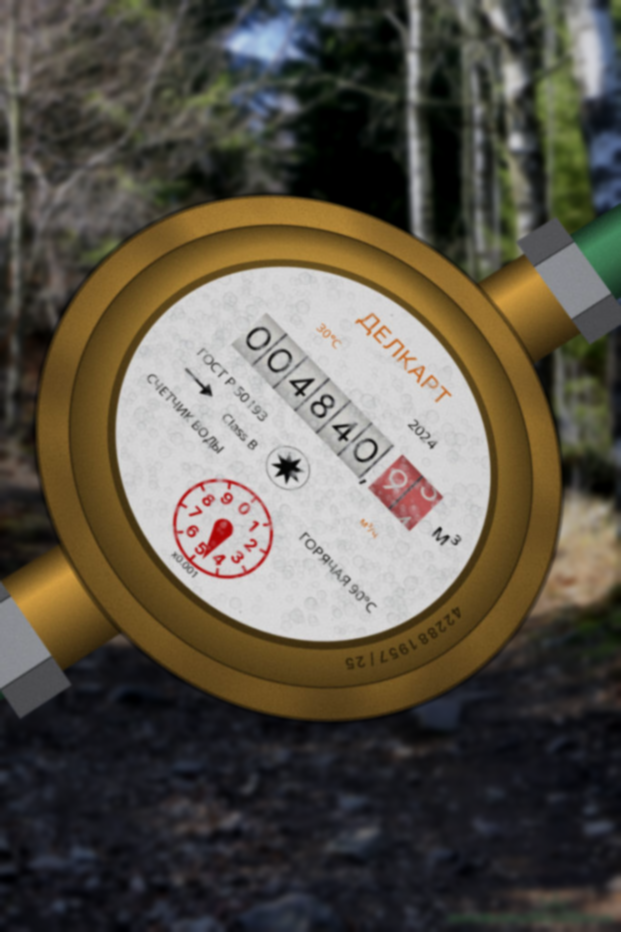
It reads 4840.934 m³
